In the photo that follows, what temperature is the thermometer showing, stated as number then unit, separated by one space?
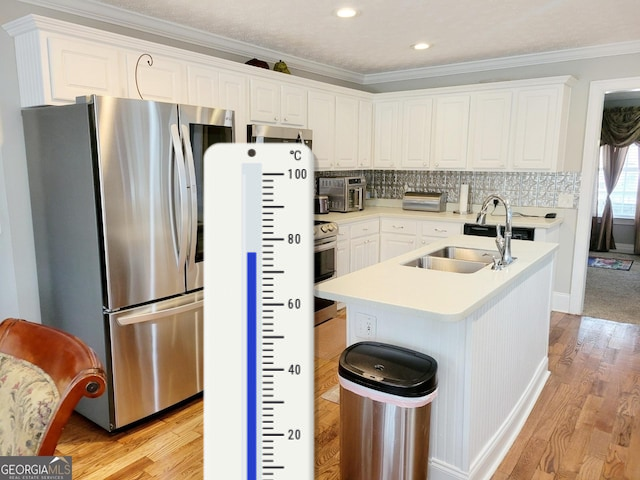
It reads 76 °C
